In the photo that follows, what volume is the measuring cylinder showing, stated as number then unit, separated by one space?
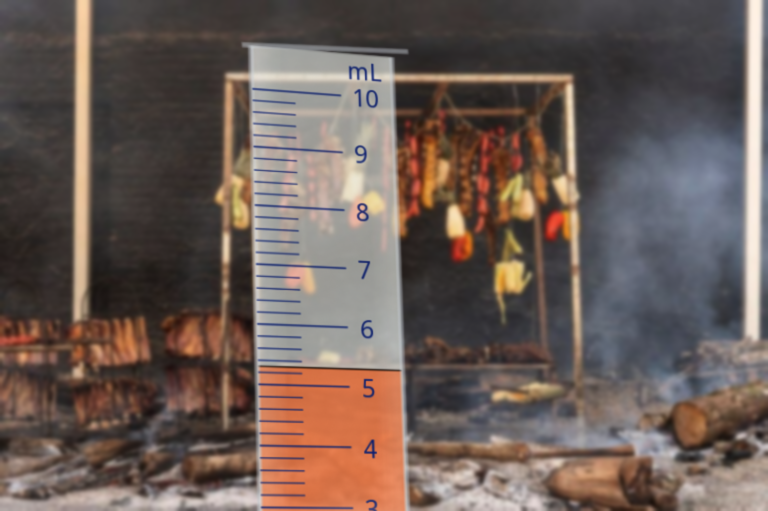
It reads 5.3 mL
